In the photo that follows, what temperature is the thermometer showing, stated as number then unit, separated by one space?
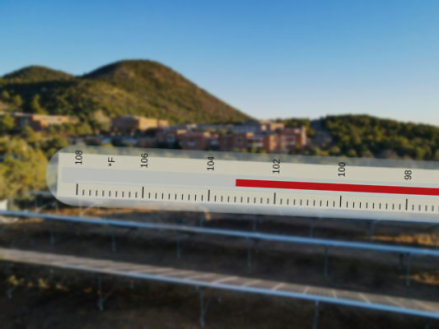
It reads 103.2 °F
